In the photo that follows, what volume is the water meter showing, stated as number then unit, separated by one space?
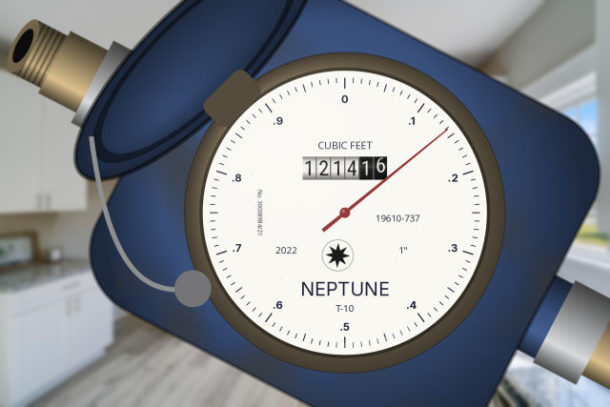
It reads 121416.14 ft³
